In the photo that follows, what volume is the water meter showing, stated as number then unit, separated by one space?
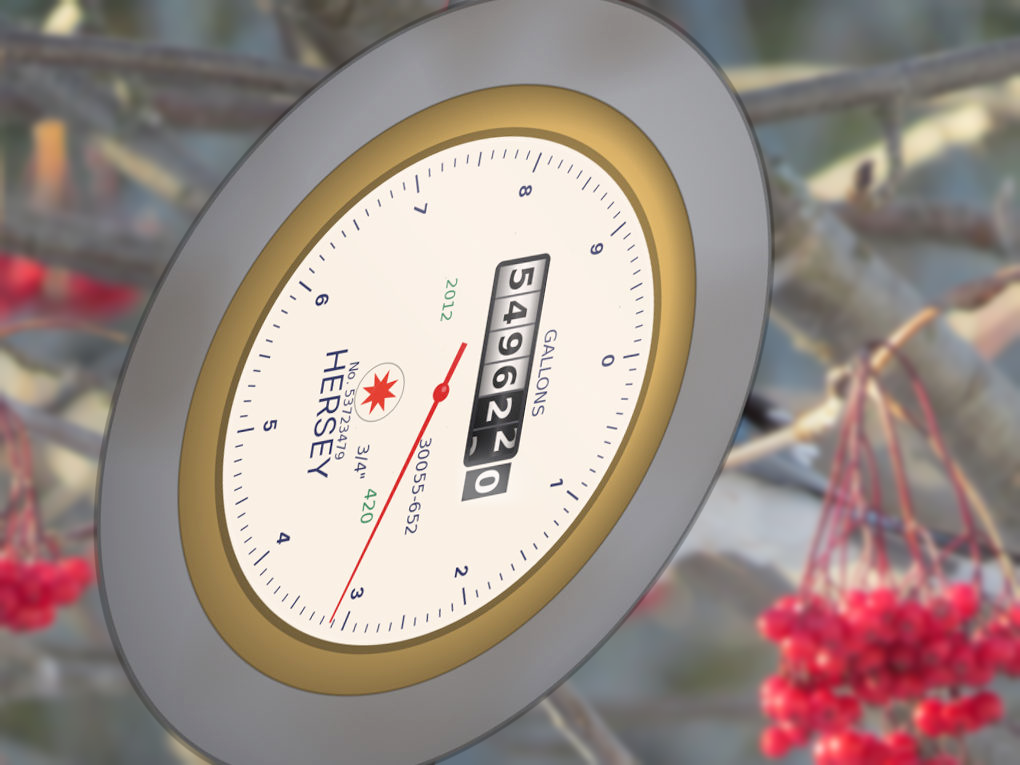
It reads 5496223.1 gal
